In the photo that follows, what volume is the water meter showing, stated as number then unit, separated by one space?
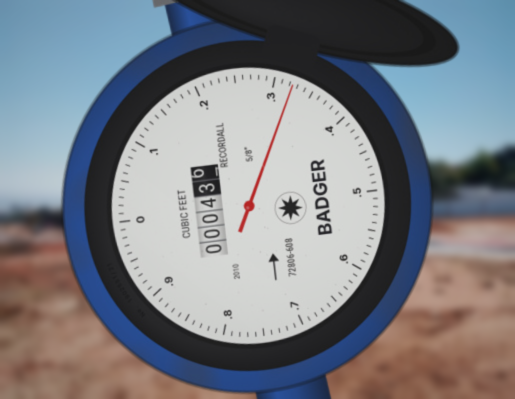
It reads 436.32 ft³
